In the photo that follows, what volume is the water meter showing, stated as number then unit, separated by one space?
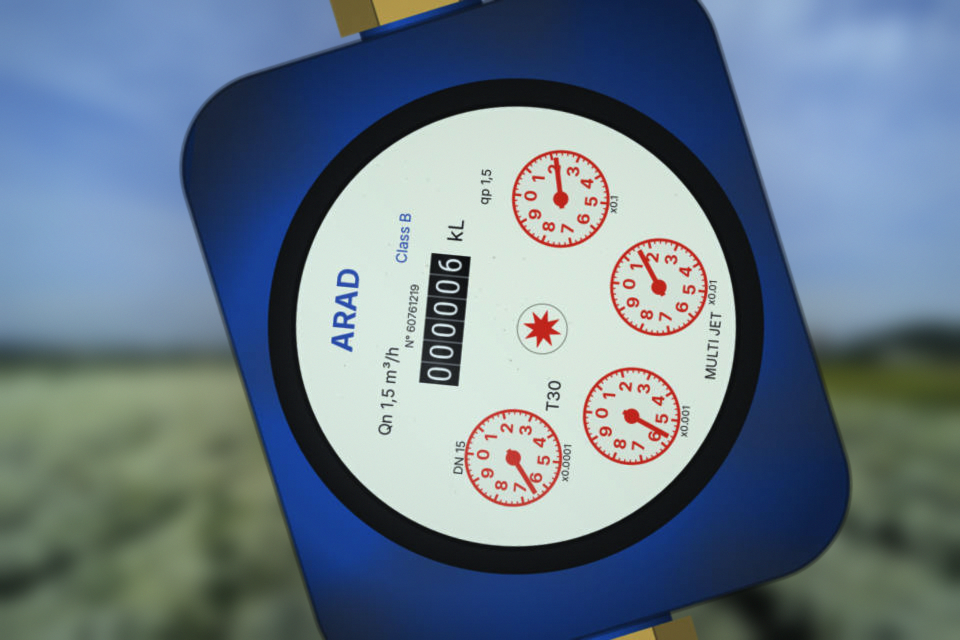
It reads 6.2156 kL
